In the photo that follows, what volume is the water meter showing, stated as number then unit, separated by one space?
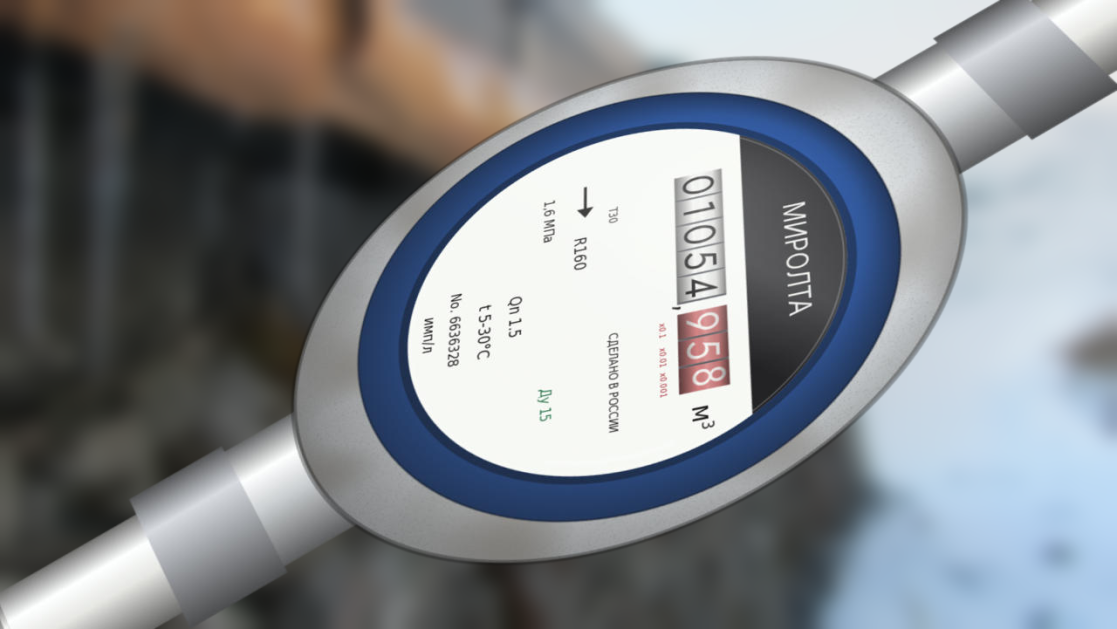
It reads 1054.958 m³
